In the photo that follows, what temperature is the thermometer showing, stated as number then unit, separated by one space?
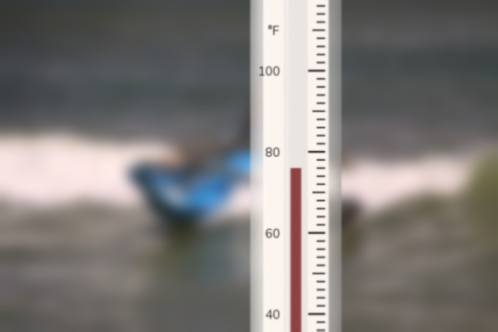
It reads 76 °F
